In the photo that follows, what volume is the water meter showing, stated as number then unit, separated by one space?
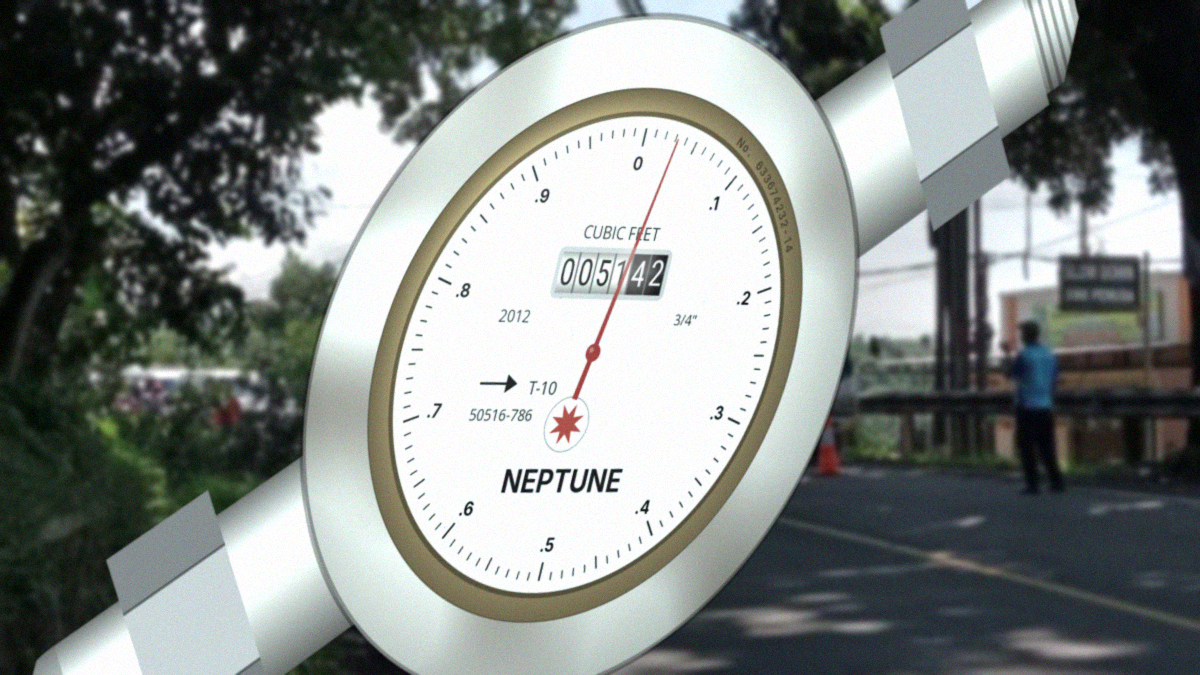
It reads 5142.03 ft³
